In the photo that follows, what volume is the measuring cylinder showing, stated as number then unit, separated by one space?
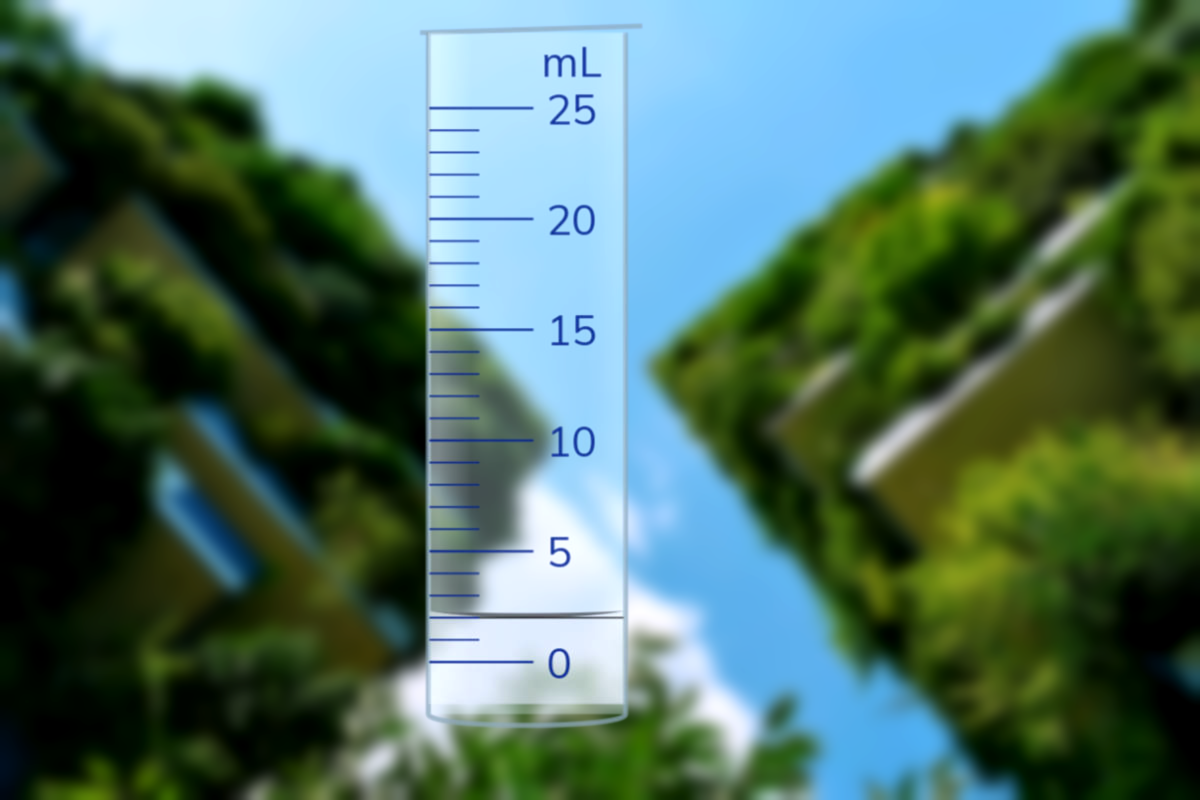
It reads 2 mL
